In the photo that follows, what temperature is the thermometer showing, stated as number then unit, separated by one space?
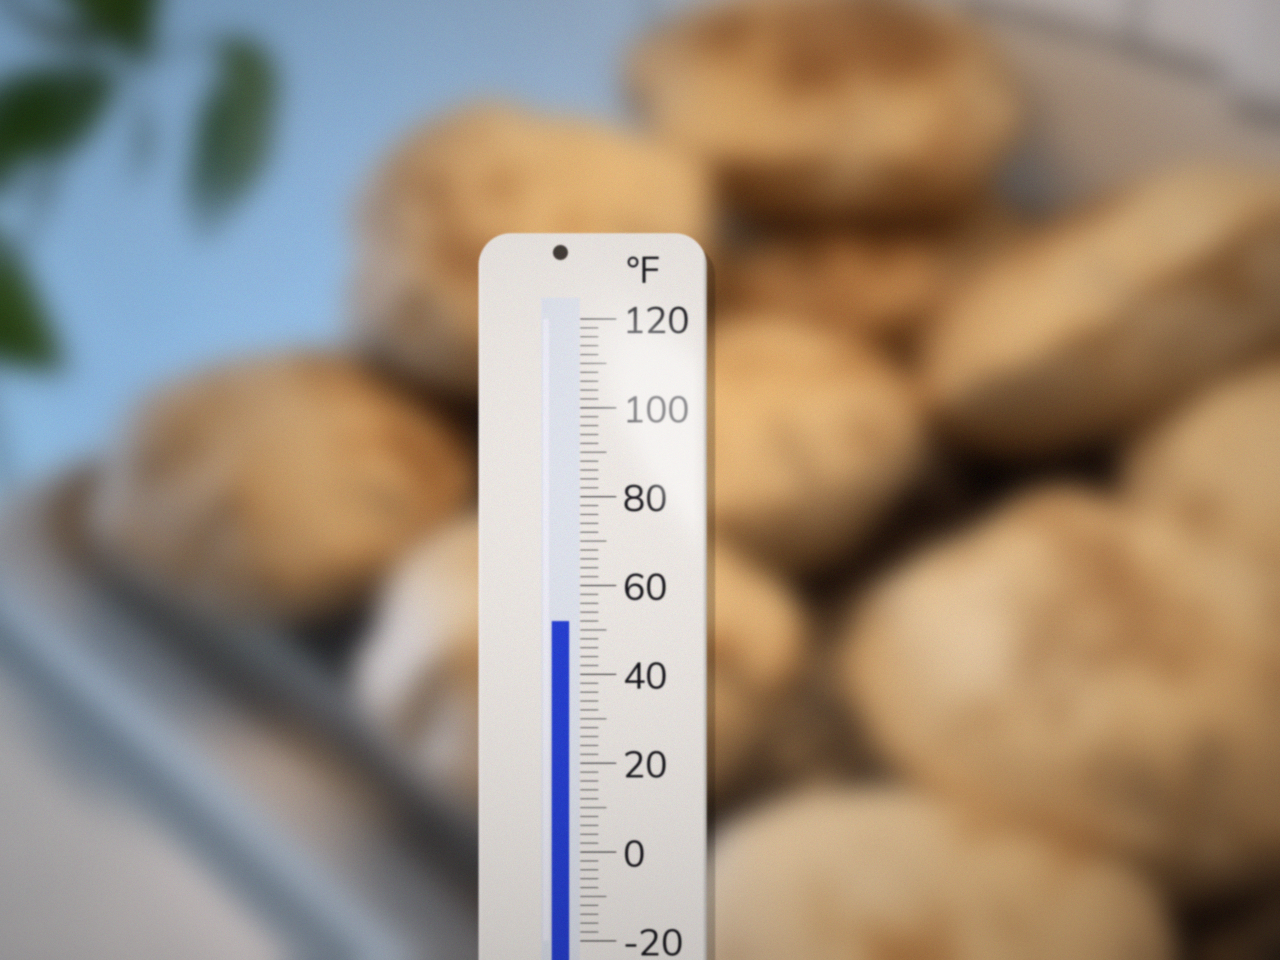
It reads 52 °F
